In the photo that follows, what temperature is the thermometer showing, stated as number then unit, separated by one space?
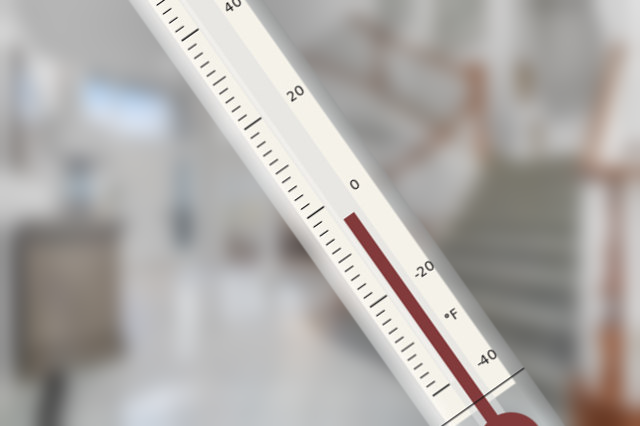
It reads -4 °F
